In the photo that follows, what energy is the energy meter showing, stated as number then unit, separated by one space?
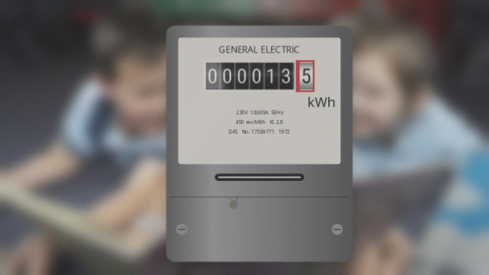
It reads 13.5 kWh
